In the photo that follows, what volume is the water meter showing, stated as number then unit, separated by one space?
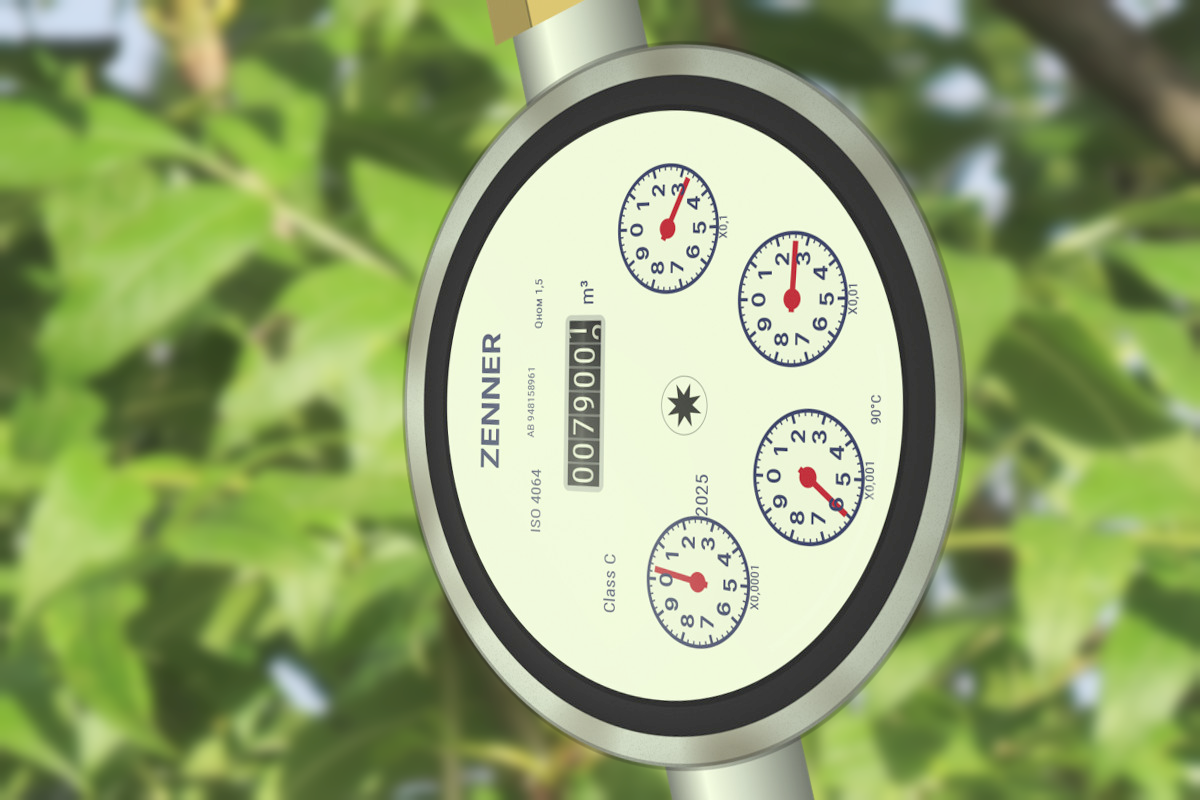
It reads 79001.3260 m³
